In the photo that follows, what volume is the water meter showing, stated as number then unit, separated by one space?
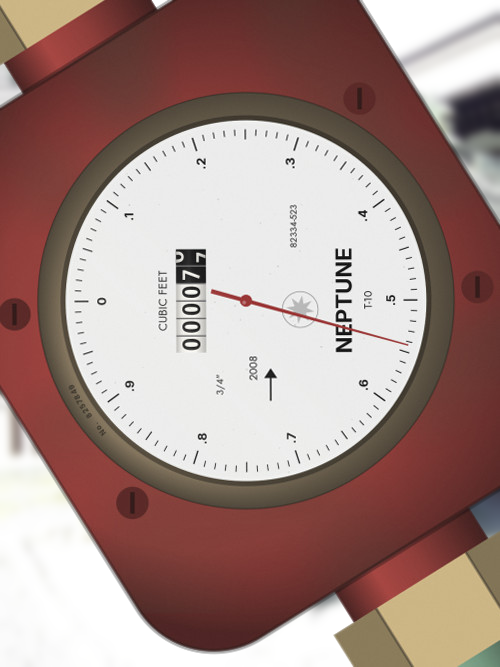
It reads 76.54 ft³
